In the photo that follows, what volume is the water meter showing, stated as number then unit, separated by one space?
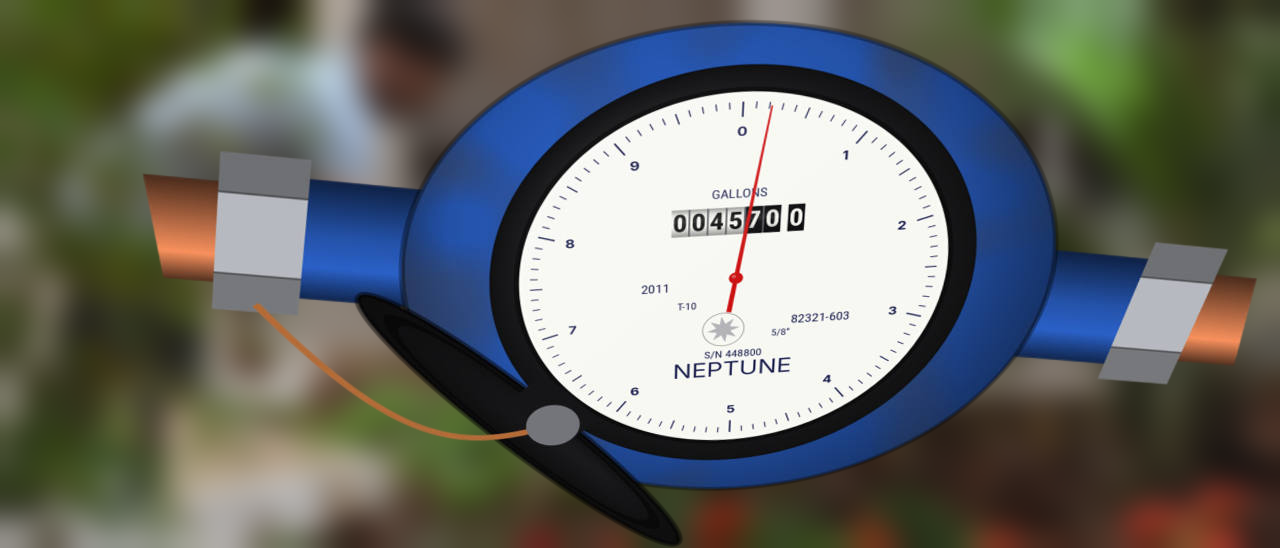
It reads 45700.2 gal
